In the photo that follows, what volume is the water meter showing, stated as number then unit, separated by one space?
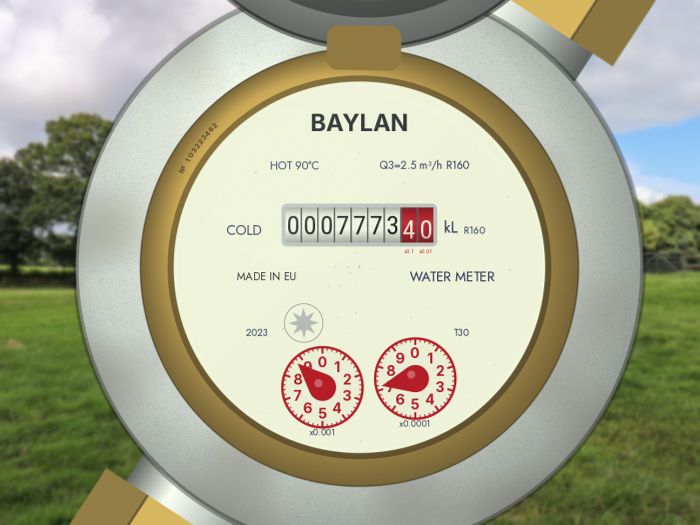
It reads 7773.3987 kL
